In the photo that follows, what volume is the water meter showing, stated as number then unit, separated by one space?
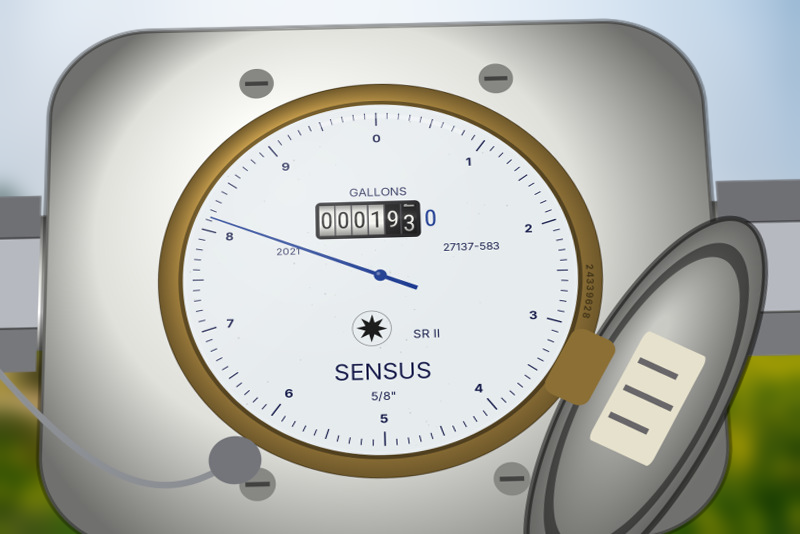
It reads 1928.1 gal
